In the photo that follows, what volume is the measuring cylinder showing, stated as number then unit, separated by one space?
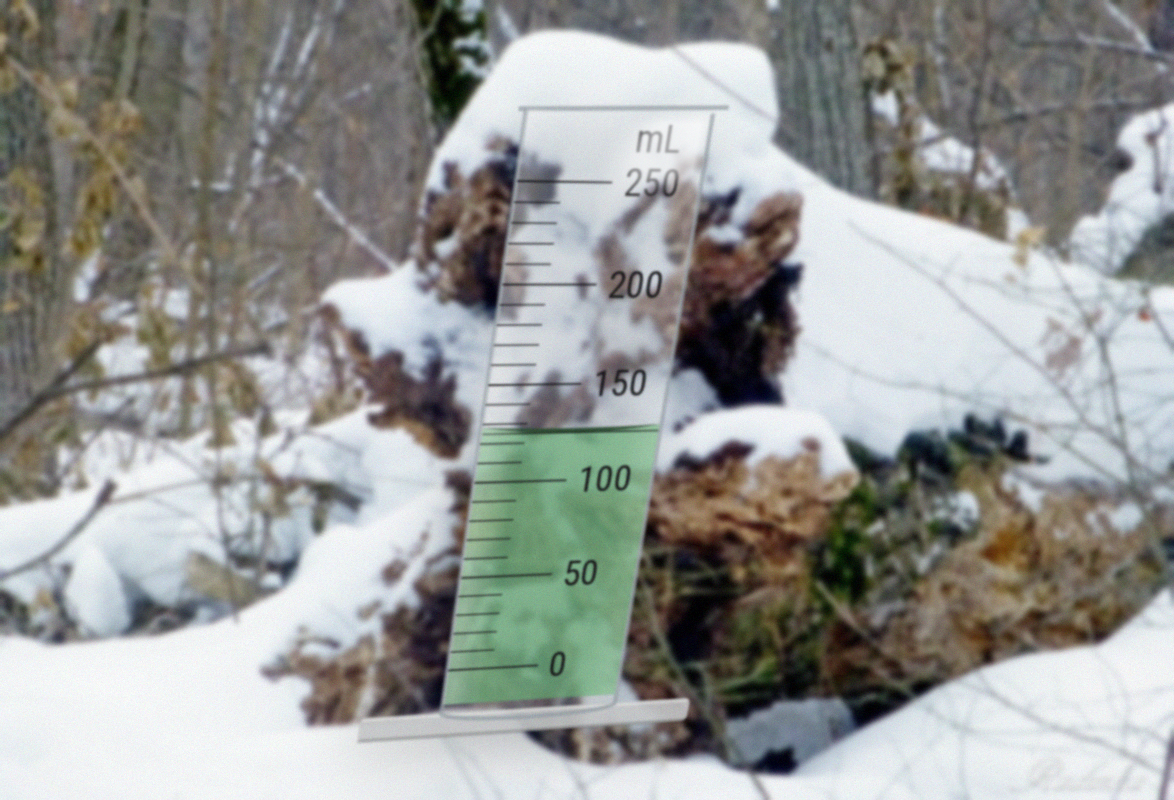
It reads 125 mL
